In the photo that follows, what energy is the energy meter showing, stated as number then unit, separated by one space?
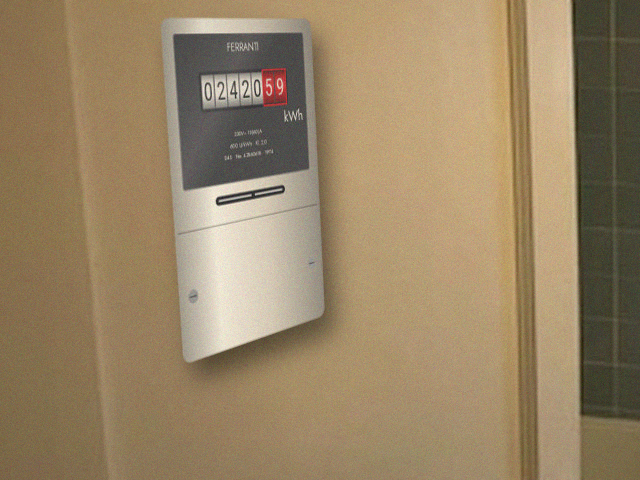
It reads 2420.59 kWh
